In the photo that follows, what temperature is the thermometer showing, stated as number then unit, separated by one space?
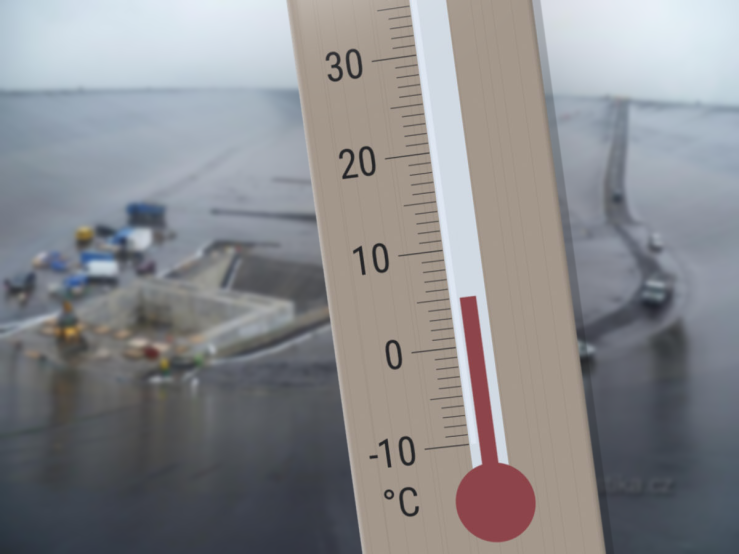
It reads 5 °C
